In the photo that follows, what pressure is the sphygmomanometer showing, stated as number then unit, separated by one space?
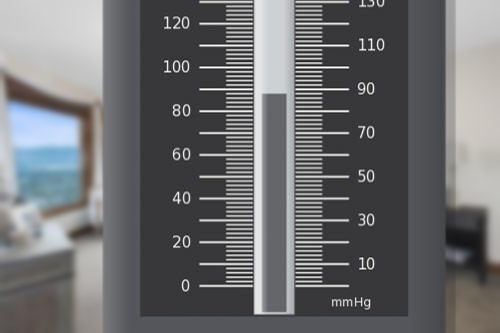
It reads 88 mmHg
